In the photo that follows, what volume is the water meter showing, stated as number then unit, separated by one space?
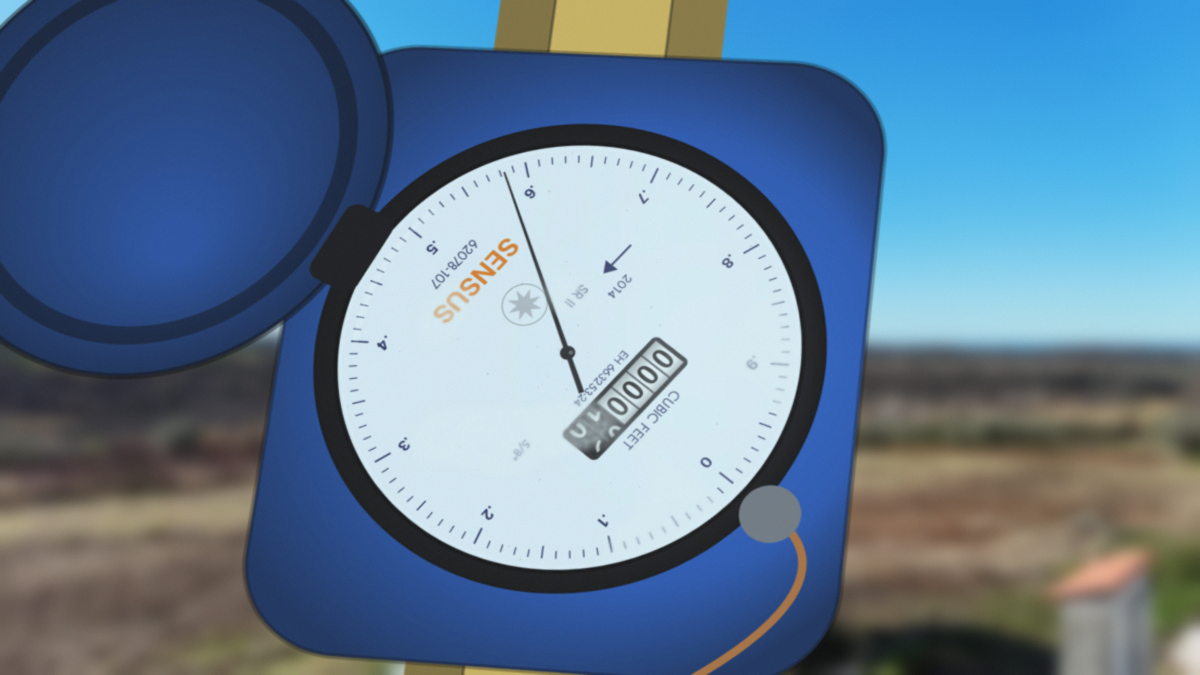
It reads 9.58 ft³
